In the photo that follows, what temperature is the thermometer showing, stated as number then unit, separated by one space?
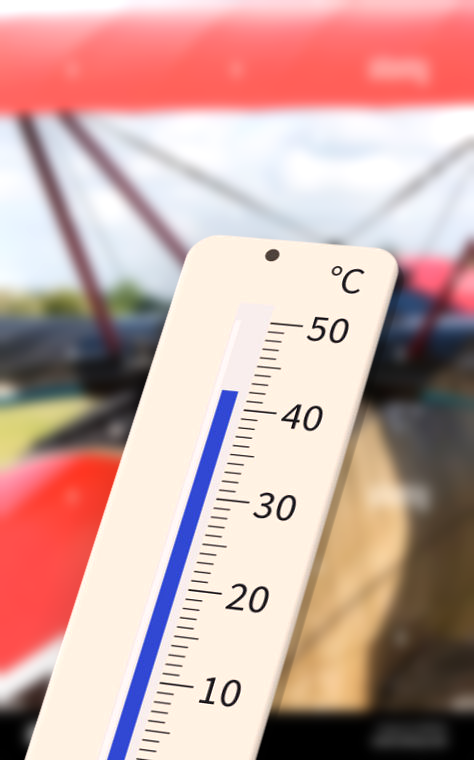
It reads 42 °C
